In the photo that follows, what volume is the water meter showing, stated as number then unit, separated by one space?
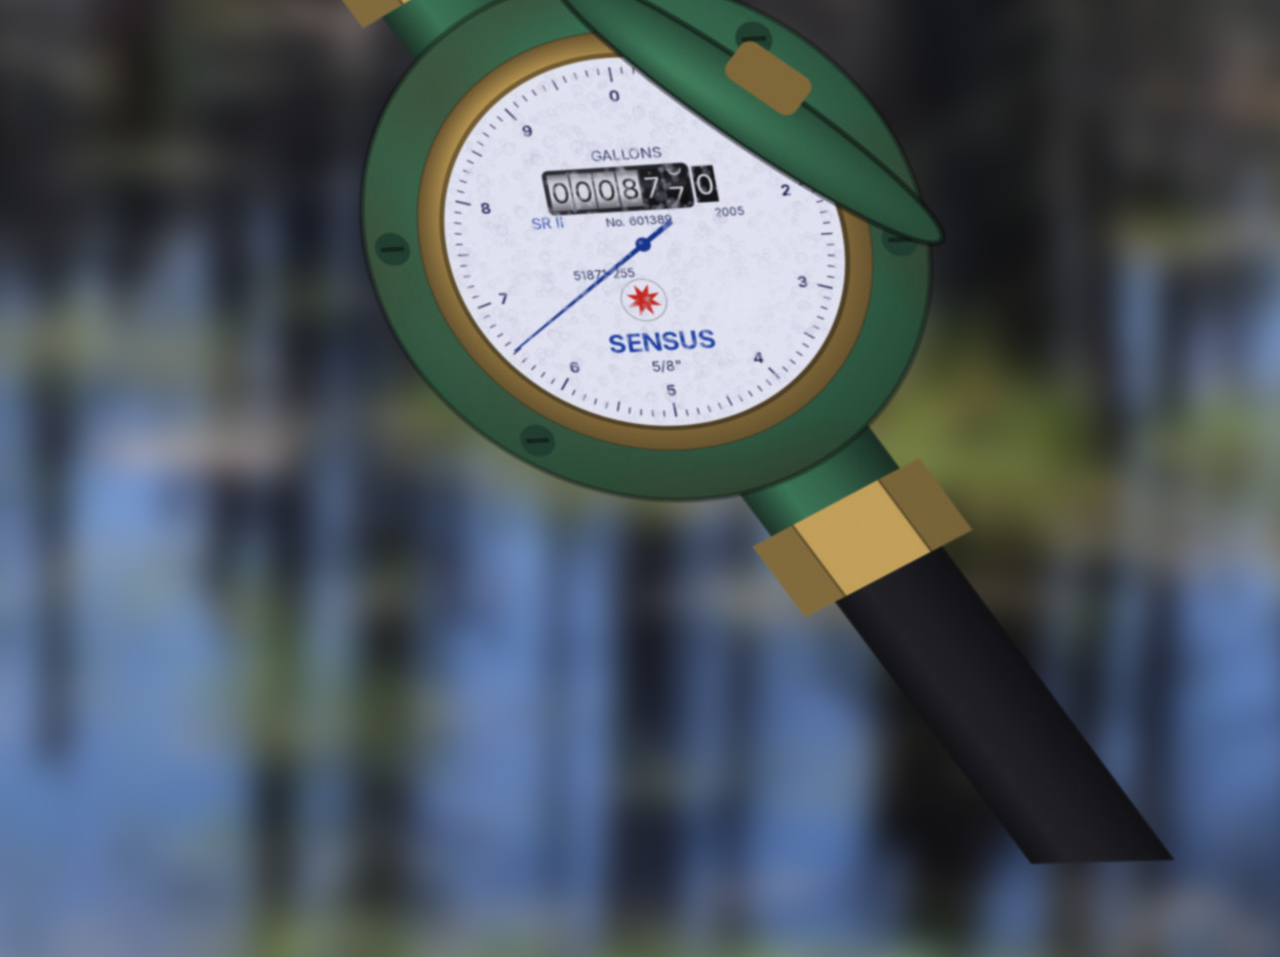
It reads 8766.5 gal
